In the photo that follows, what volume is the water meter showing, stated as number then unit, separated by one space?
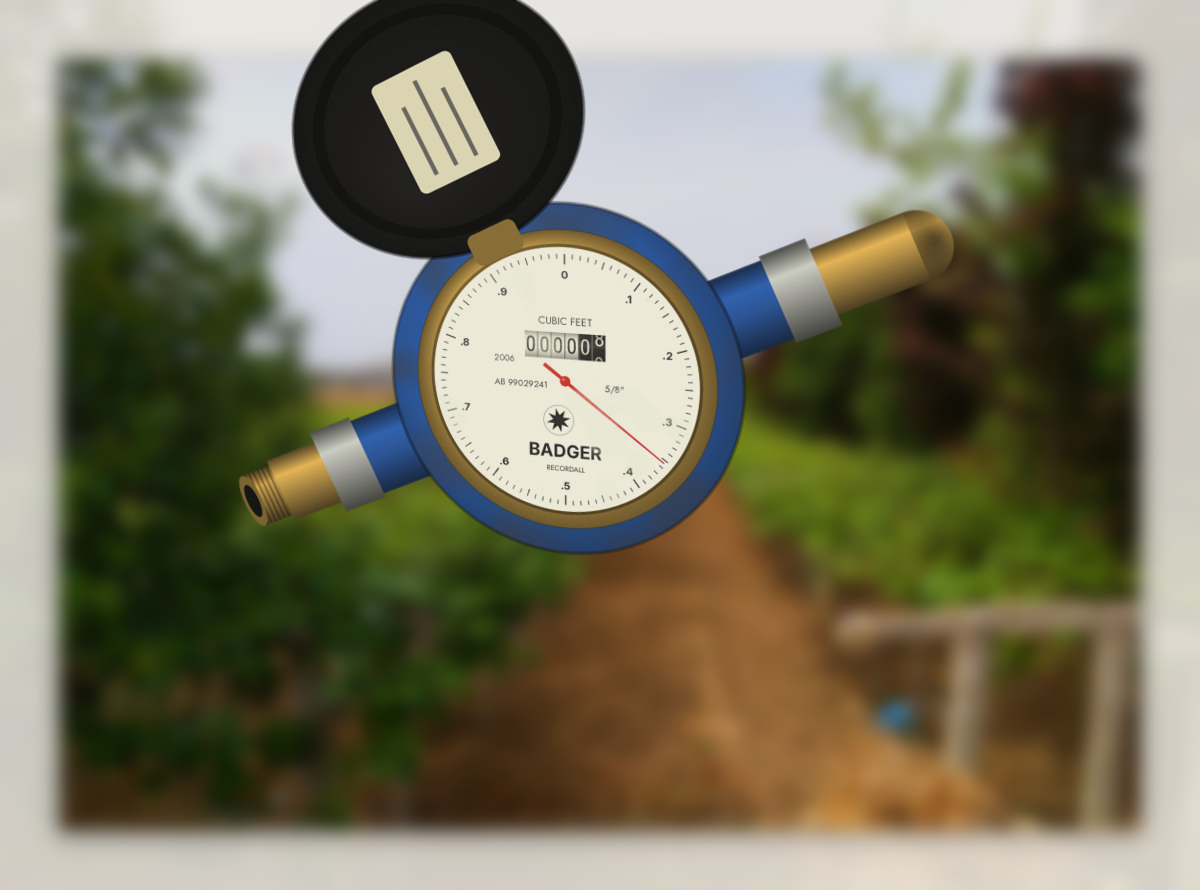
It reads 8.35 ft³
